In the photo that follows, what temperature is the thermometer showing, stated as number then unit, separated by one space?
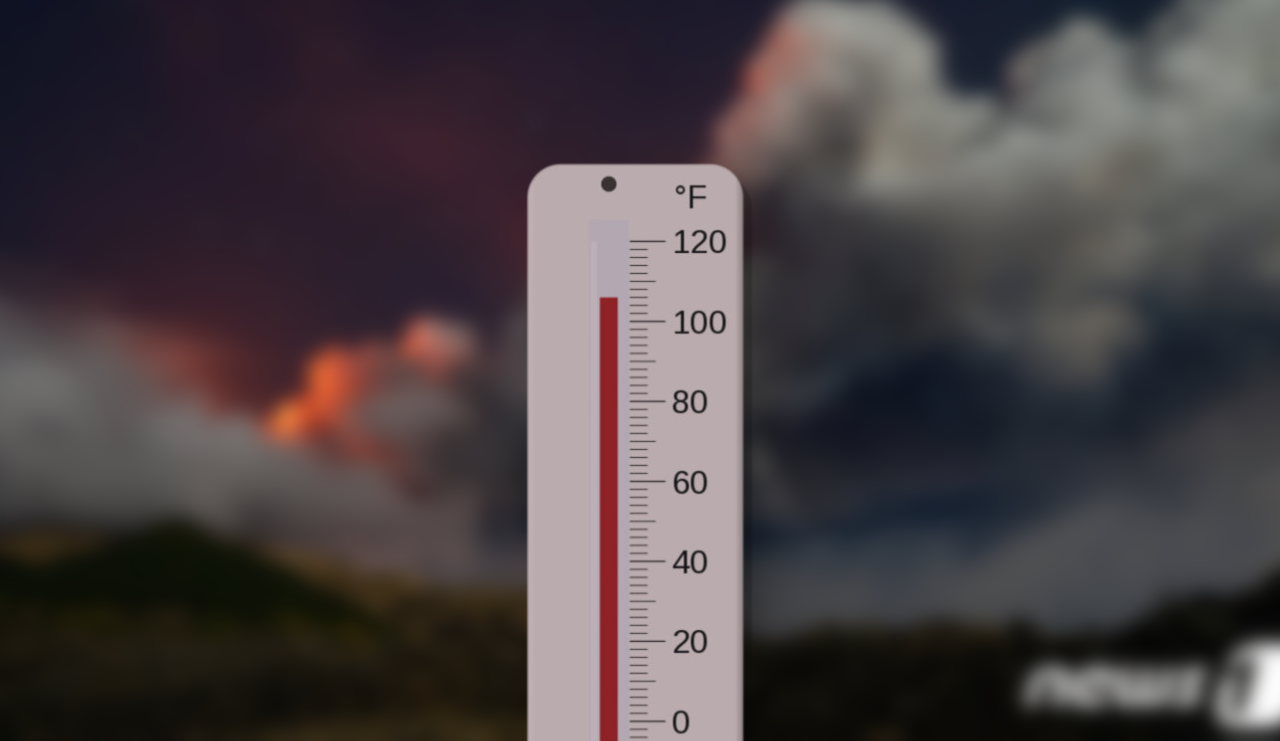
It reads 106 °F
